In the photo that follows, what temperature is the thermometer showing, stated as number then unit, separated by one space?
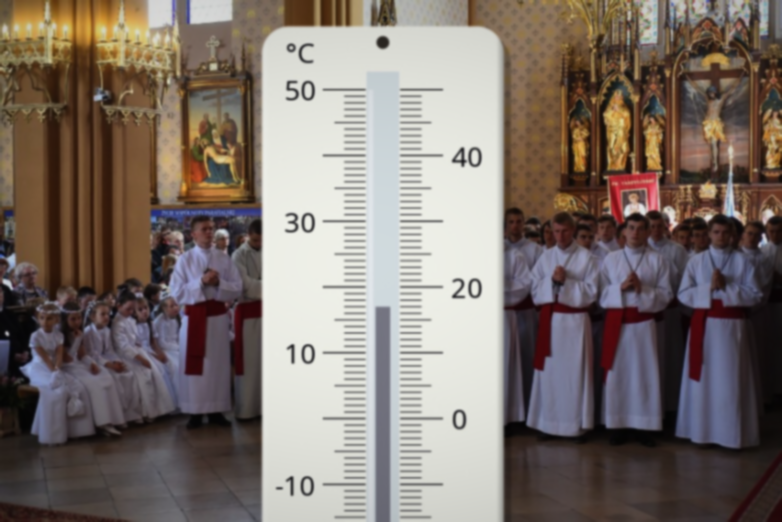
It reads 17 °C
